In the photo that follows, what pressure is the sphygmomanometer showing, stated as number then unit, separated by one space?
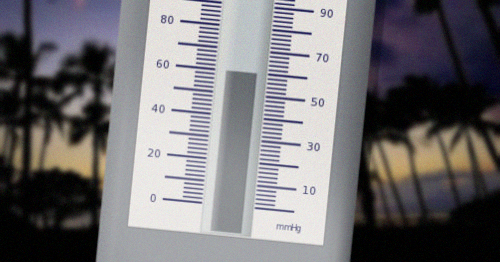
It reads 60 mmHg
